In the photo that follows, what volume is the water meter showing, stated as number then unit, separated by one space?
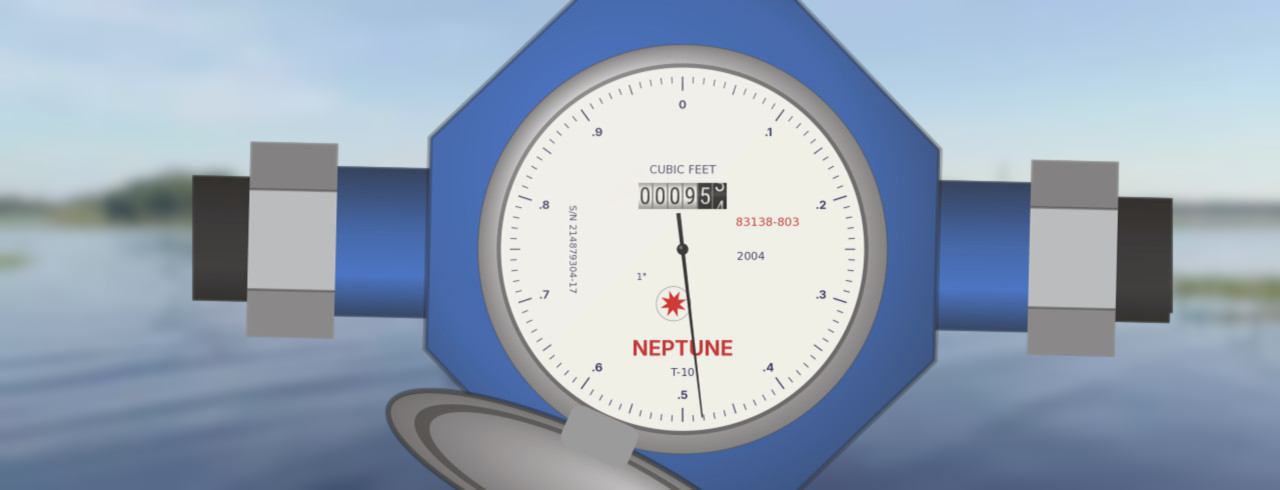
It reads 953.48 ft³
